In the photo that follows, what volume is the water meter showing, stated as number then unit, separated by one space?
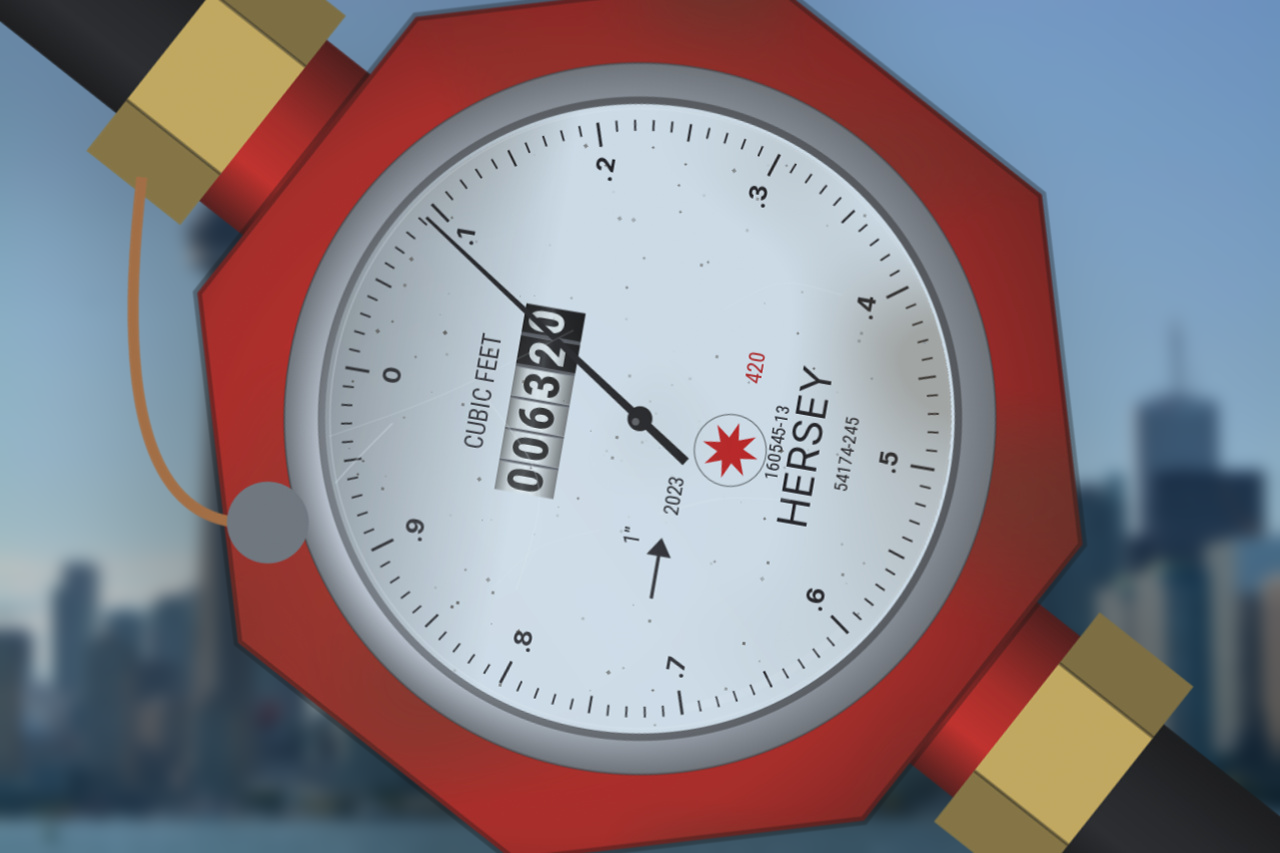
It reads 6320.09 ft³
